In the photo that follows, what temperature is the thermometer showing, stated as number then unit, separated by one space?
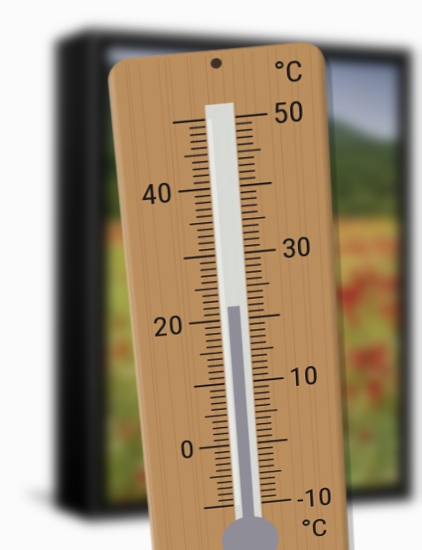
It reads 22 °C
